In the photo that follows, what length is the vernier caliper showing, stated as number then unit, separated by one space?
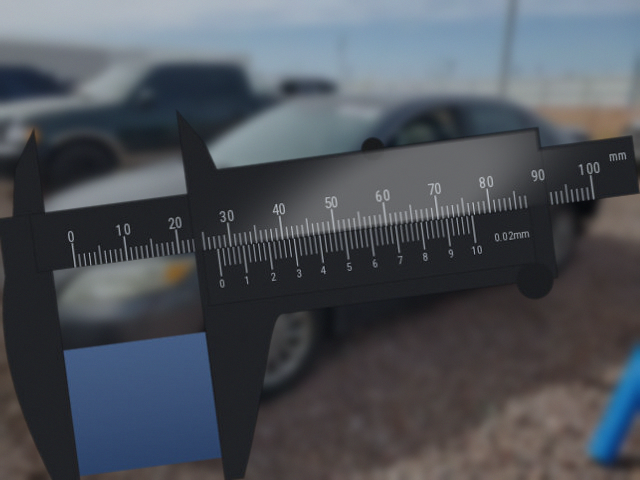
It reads 27.5 mm
